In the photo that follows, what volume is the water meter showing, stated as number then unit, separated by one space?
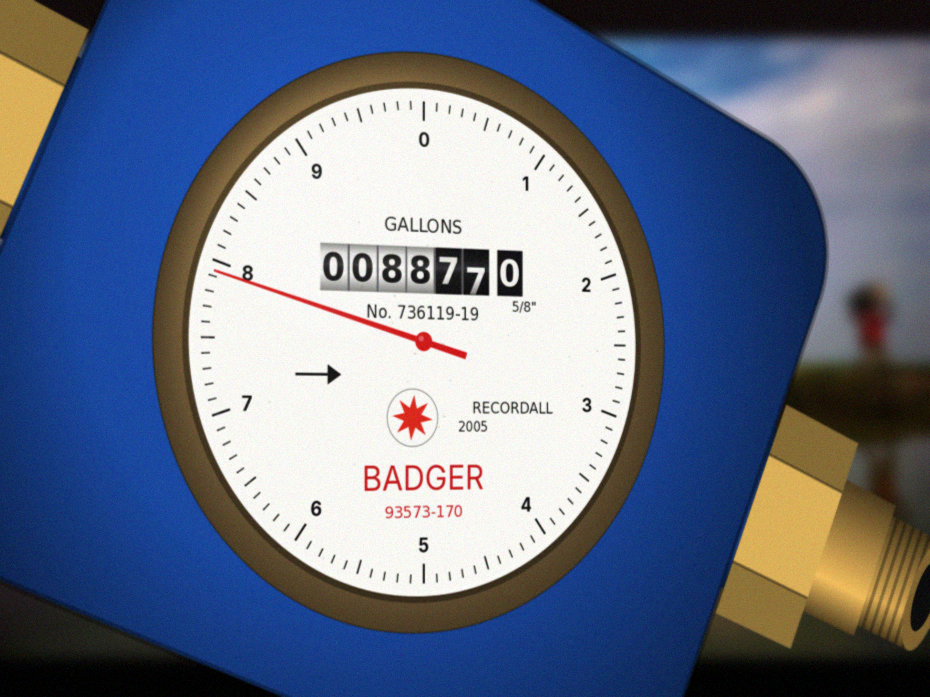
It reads 88767.9 gal
